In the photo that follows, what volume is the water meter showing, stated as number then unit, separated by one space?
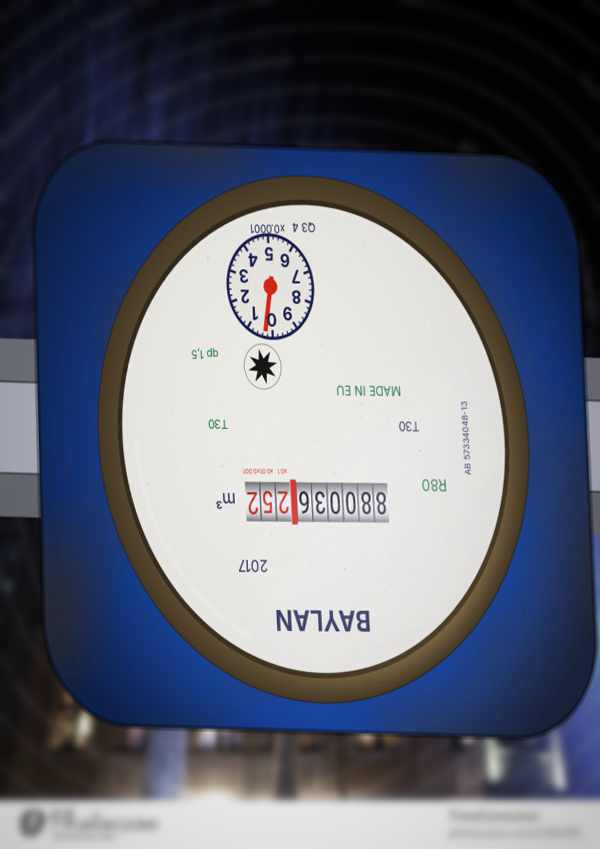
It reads 880036.2520 m³
